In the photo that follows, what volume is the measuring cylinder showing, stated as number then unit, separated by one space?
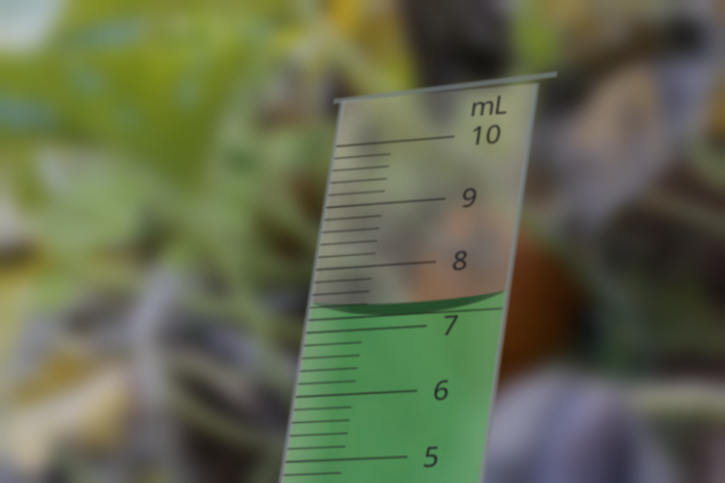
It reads 7.2 mL
